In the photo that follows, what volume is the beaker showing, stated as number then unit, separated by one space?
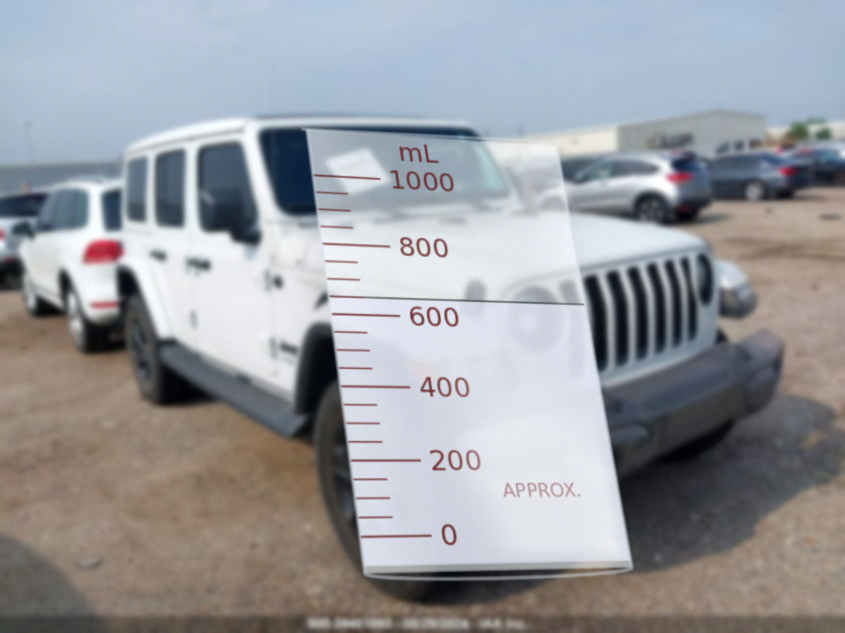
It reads 650 mL
